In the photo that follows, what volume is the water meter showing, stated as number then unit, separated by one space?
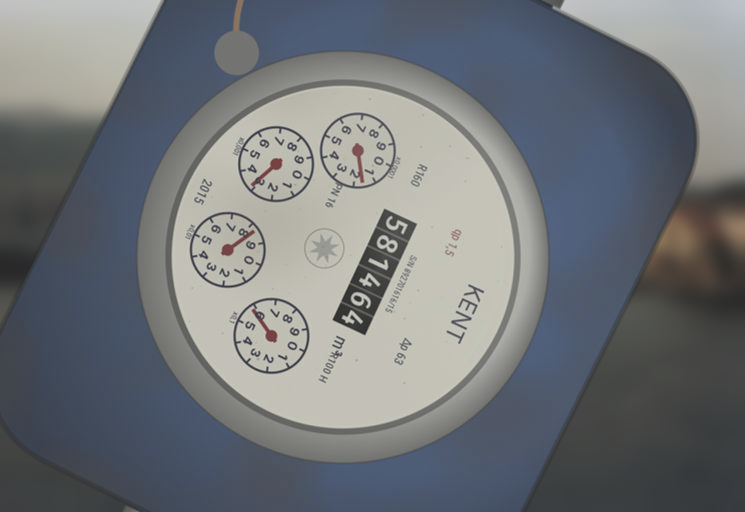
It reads 581464.5831 m³
